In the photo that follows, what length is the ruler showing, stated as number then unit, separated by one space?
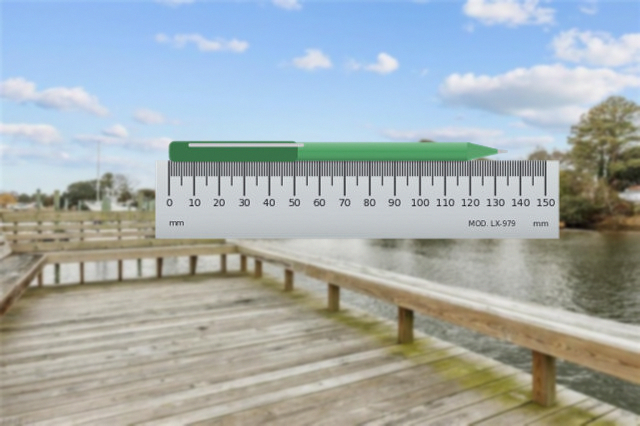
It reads 135 mm
